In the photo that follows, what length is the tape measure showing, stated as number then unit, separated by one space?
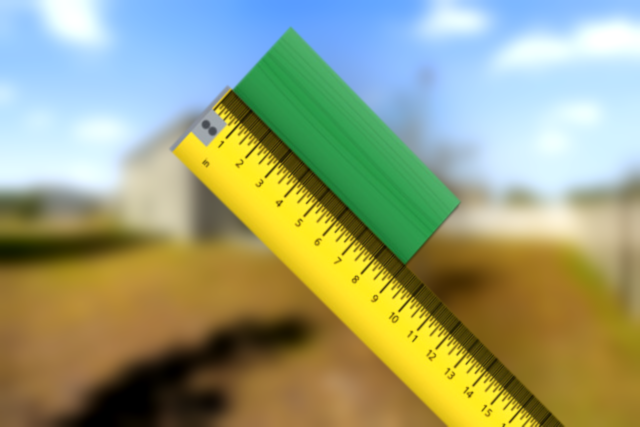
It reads 9 in
